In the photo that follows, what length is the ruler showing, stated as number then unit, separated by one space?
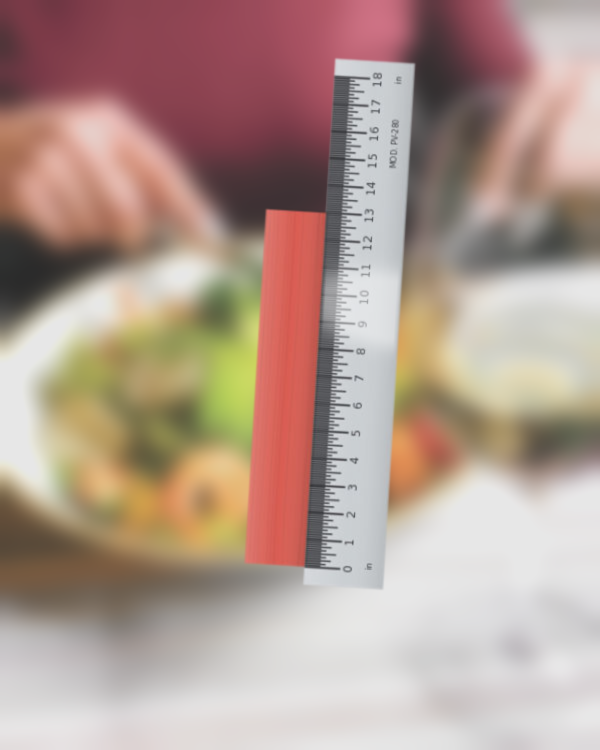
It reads 13 in
